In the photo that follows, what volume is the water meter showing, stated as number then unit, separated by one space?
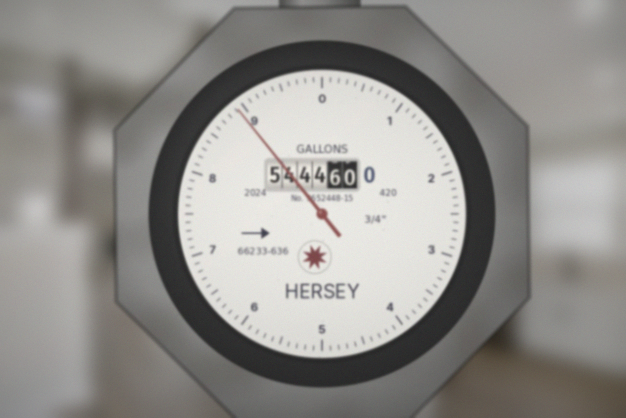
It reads 5444598.9 gal
